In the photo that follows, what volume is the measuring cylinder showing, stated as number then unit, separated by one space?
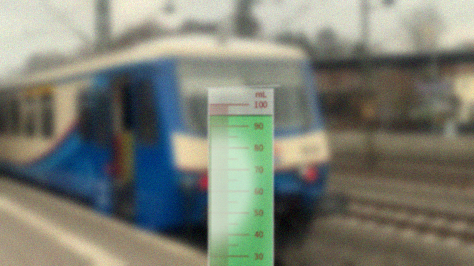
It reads 95 mL
